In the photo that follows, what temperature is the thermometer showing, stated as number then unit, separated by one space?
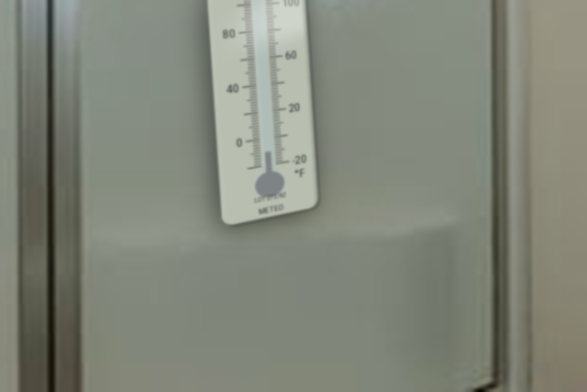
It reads -10 °F
